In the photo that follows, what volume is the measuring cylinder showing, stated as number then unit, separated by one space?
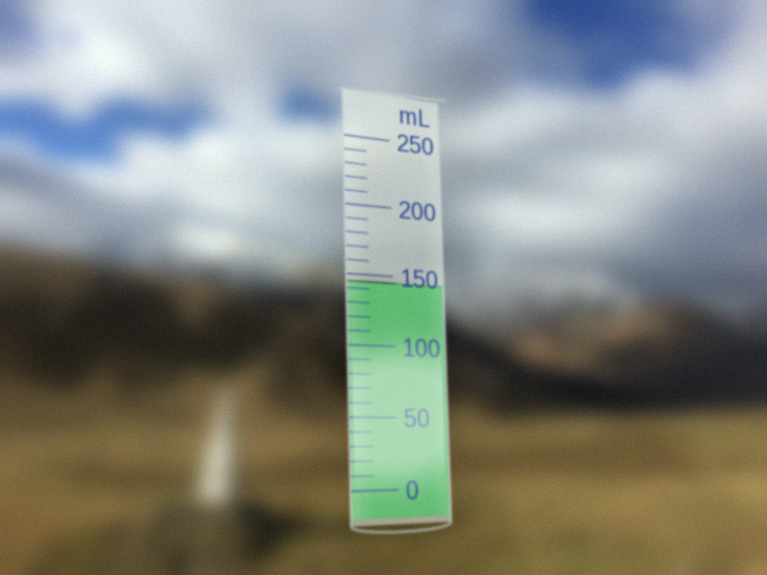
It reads 145 mL
